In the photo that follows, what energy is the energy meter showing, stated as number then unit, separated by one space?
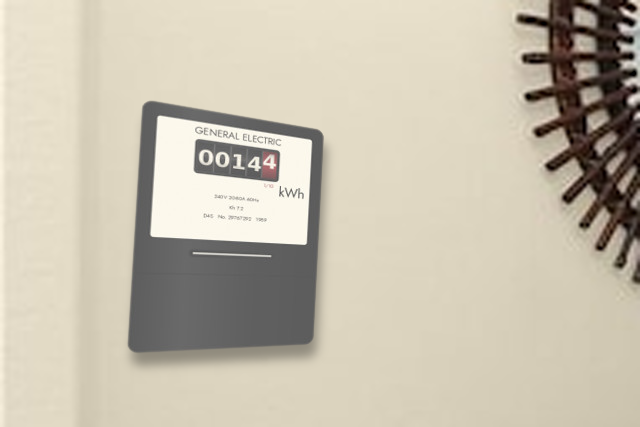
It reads 14.4 kWh
